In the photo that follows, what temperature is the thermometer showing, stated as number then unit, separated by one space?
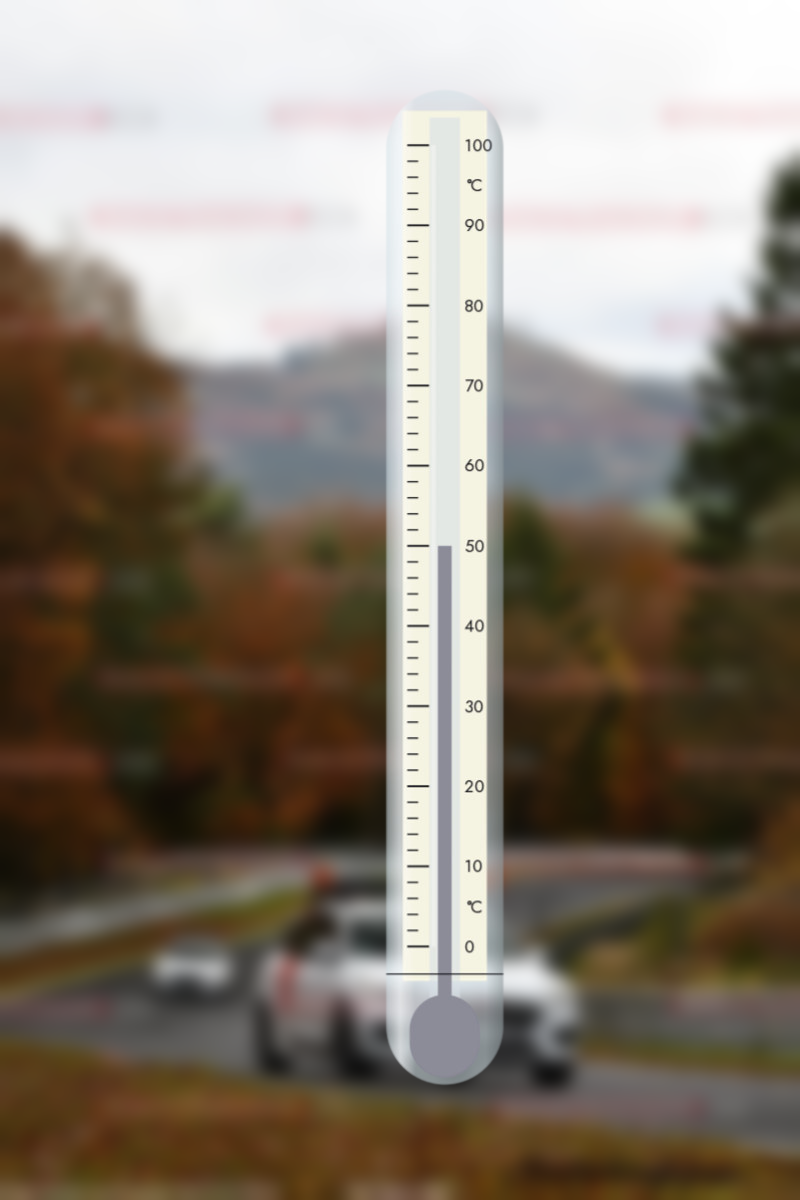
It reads 50 °C
